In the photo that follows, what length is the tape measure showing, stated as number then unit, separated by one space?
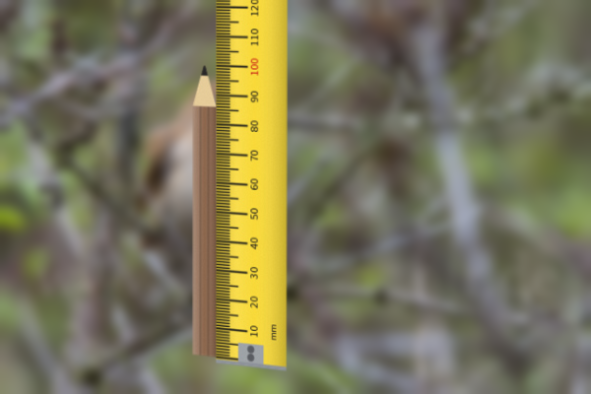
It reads 100 mm
